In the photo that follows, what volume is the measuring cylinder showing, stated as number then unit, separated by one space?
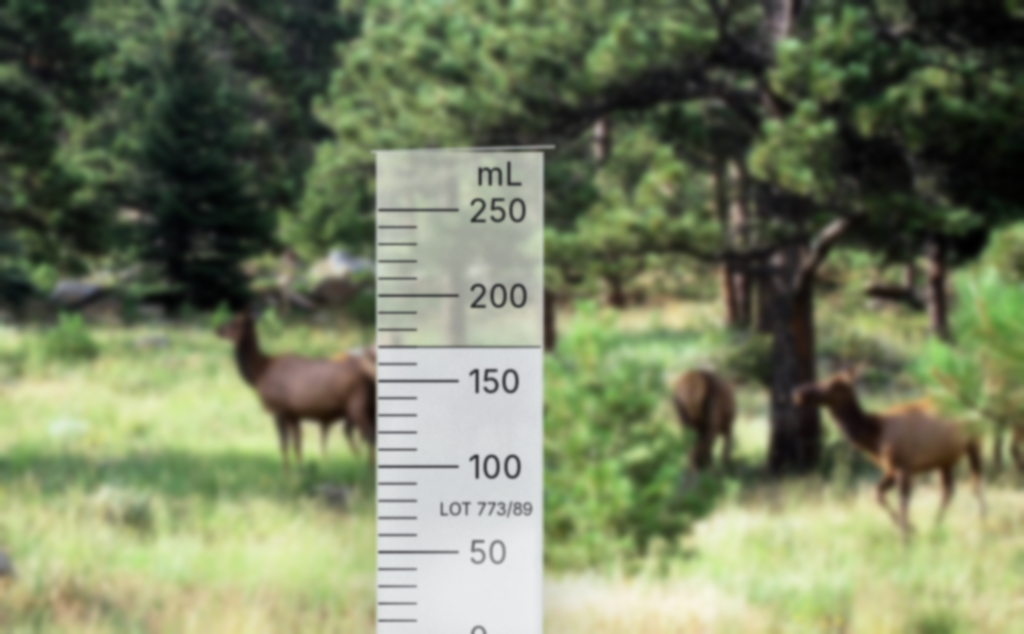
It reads 170 mL
